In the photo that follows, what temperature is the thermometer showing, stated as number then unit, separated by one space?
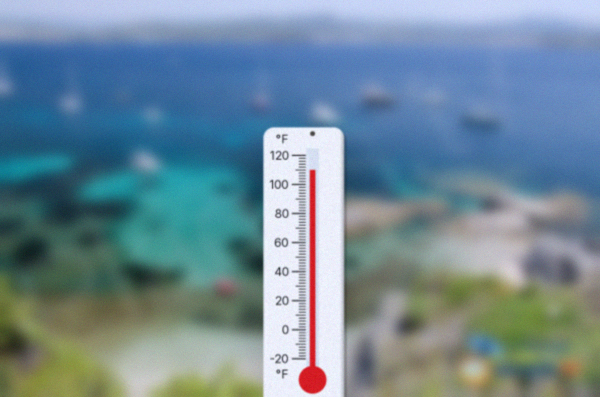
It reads 110 °F
